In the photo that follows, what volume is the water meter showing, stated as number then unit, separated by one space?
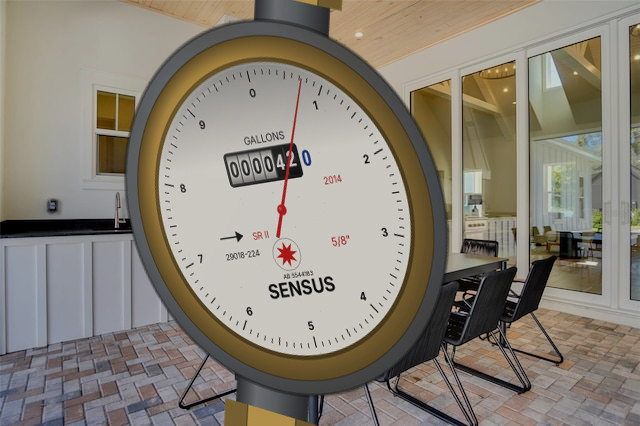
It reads 420.7 gal
